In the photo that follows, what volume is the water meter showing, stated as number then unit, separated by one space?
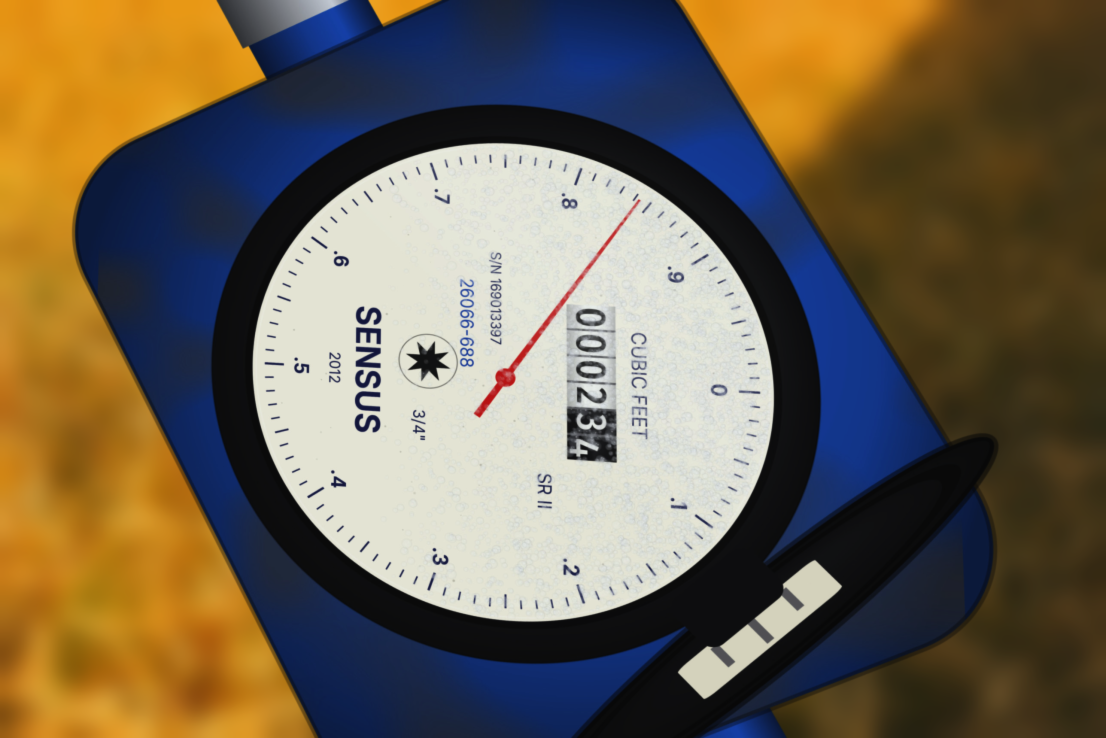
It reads 233.84 ft³
